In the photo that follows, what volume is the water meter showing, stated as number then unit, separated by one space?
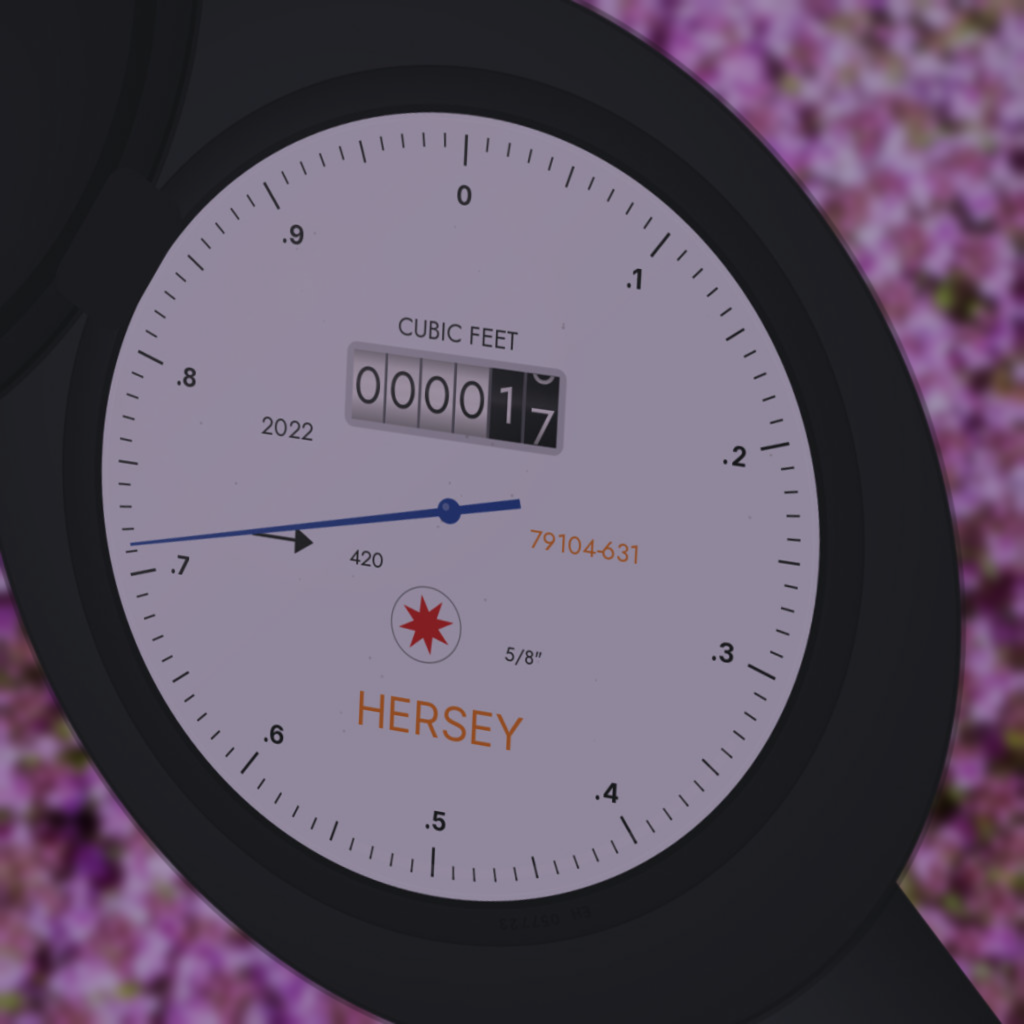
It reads 16.71 ft³
